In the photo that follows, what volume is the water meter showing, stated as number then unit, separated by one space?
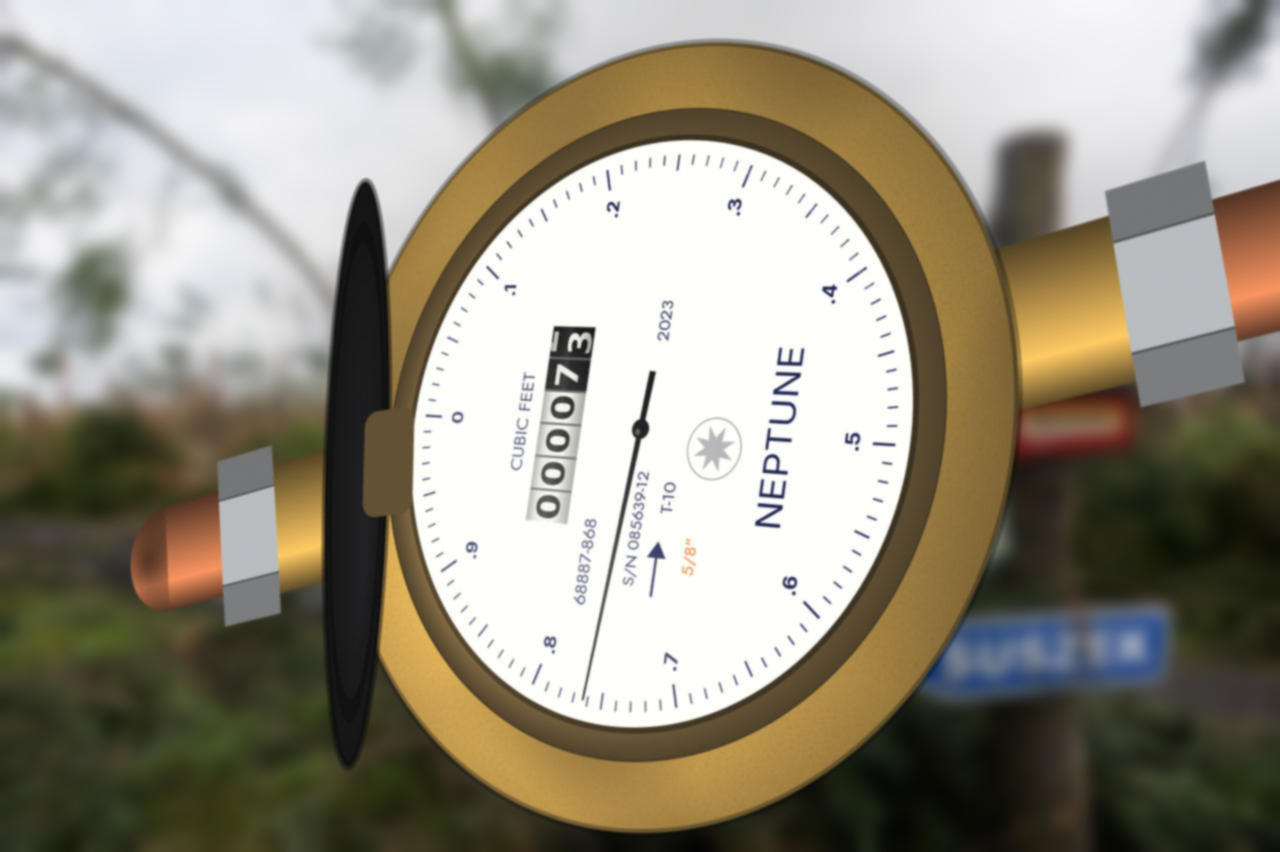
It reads 72.76 ft³
